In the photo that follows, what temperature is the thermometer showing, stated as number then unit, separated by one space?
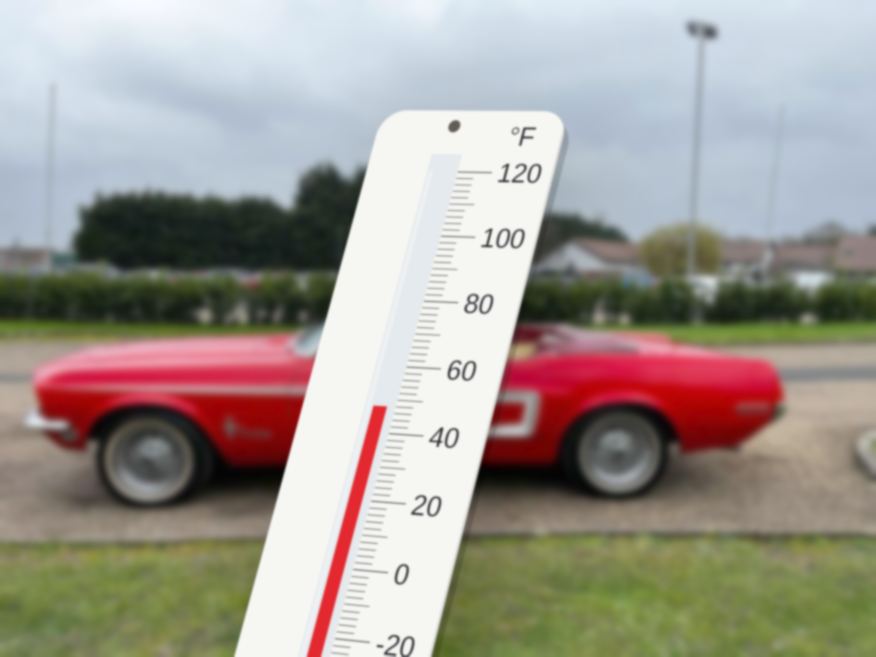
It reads 48 °F
